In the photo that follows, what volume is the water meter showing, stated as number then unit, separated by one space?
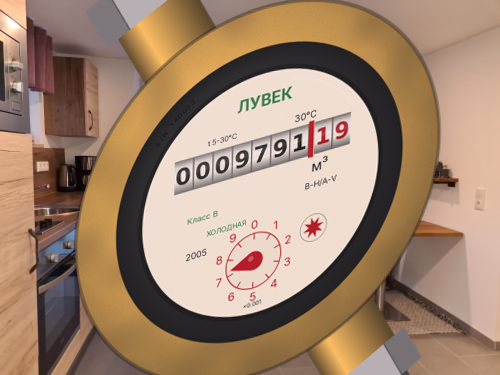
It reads 9791.197 m³
